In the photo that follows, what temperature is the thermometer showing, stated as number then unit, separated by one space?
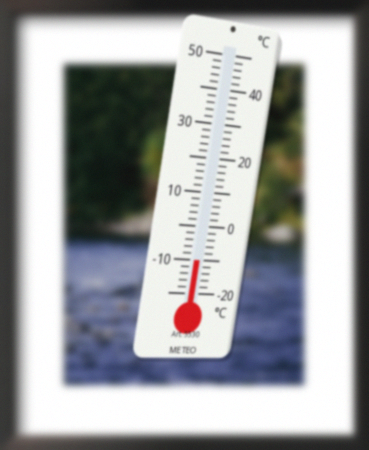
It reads -10 °C
